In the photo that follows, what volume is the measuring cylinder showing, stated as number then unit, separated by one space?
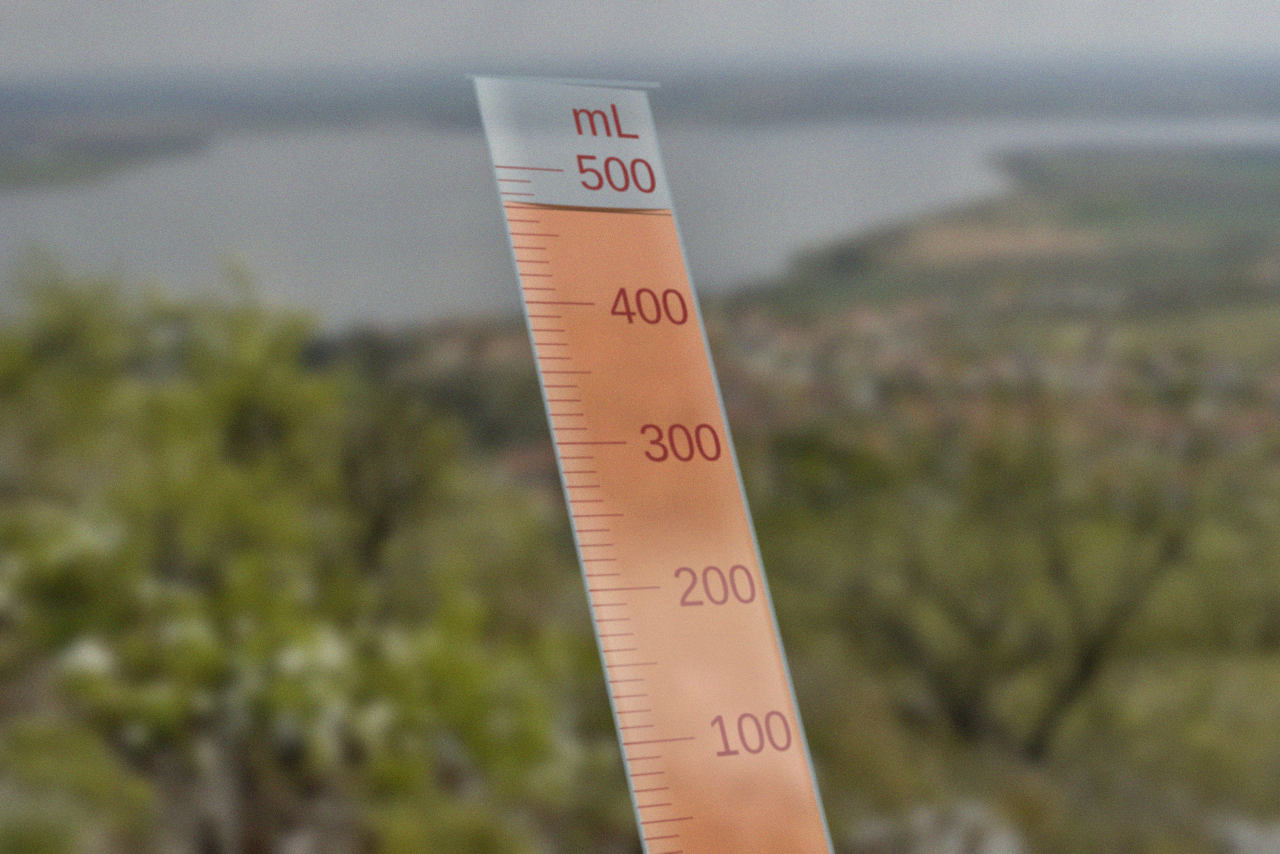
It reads 470 mL
